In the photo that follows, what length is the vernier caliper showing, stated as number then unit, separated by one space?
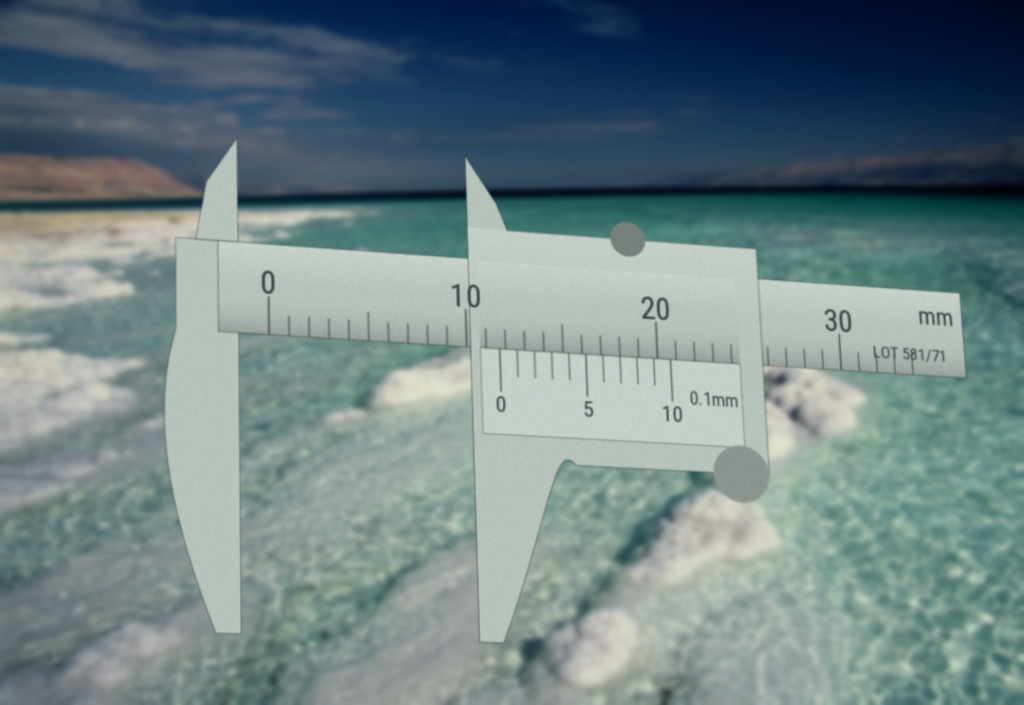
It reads 11.7 mm
